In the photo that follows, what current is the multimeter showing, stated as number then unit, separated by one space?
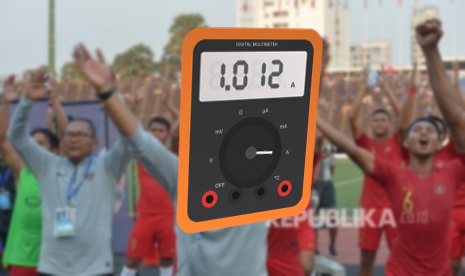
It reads 1.012 A
